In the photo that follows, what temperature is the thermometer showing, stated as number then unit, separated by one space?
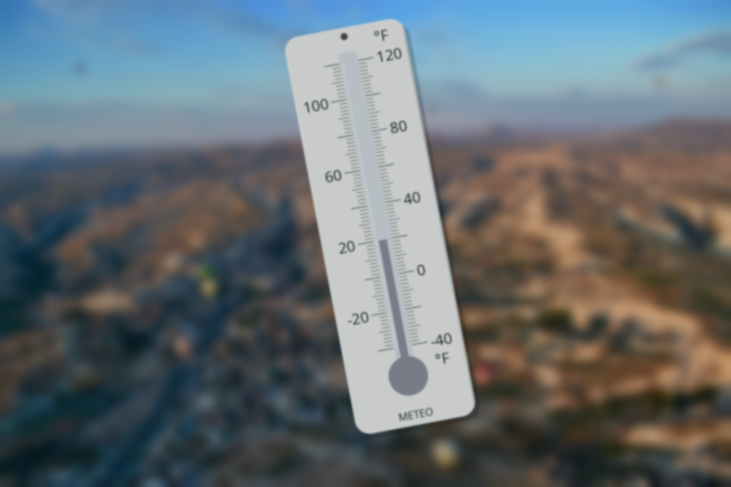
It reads 20 °F
